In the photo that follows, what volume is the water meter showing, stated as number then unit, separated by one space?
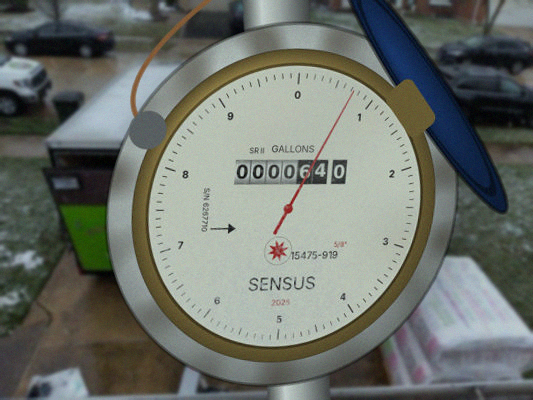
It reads 640.7 gal
